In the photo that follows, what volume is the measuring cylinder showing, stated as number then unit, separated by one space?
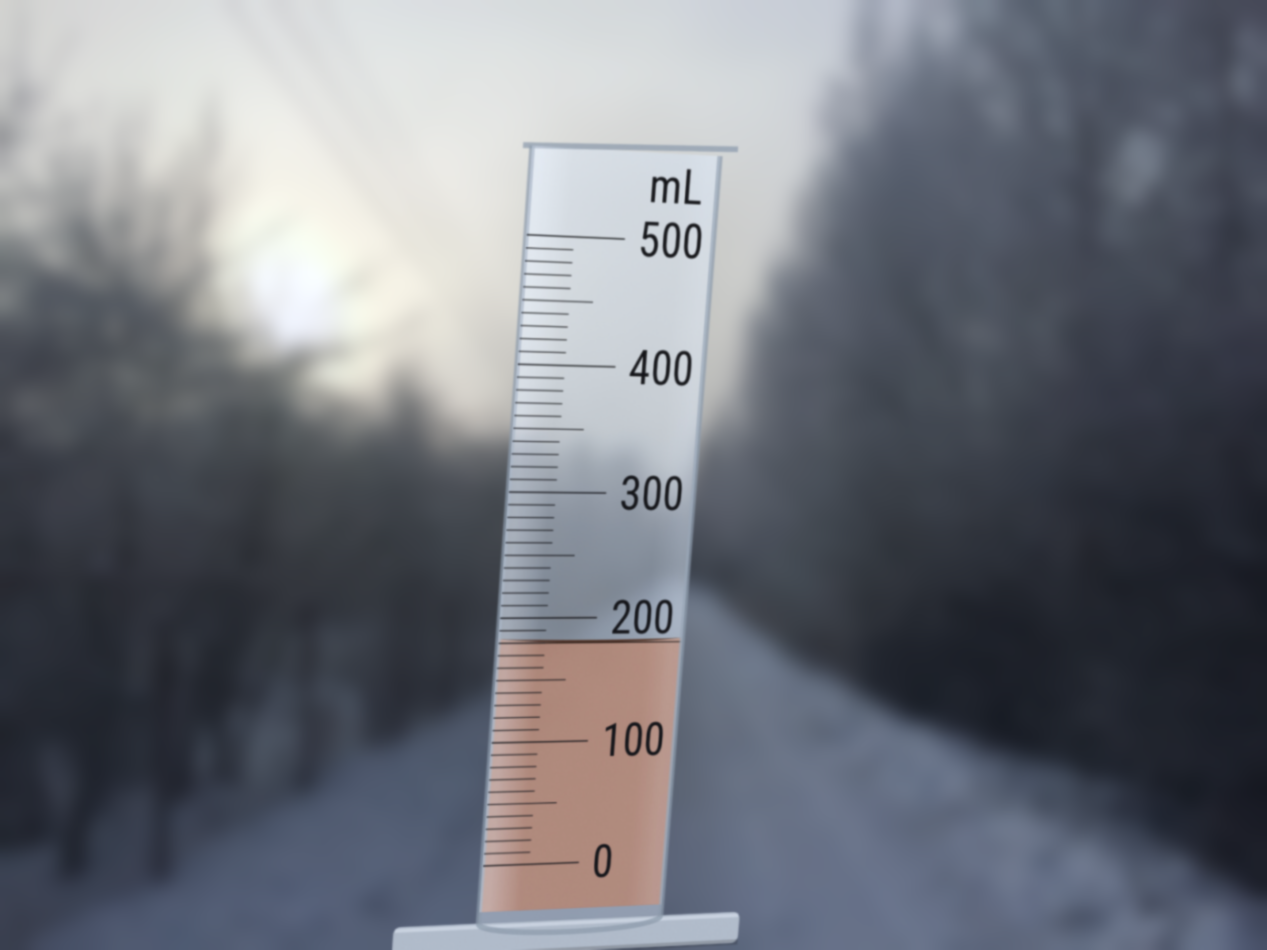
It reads 180 mL
